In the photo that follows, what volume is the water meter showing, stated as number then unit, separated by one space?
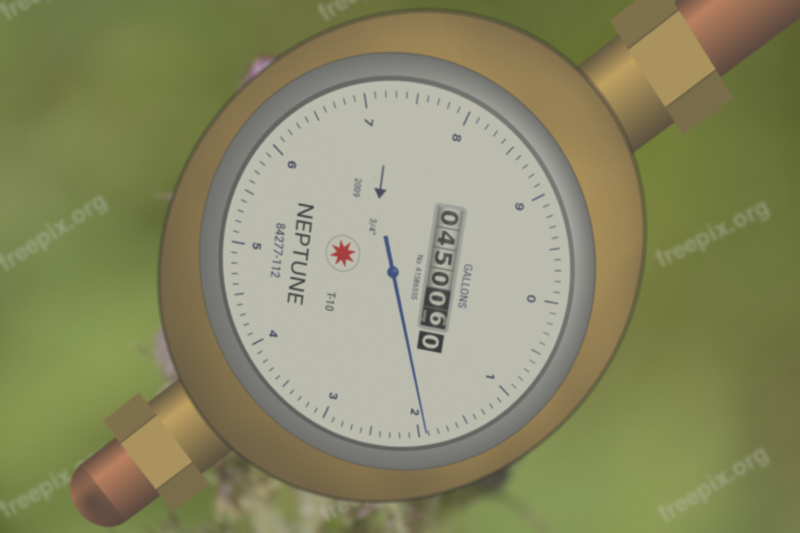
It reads 450061.9 gal
